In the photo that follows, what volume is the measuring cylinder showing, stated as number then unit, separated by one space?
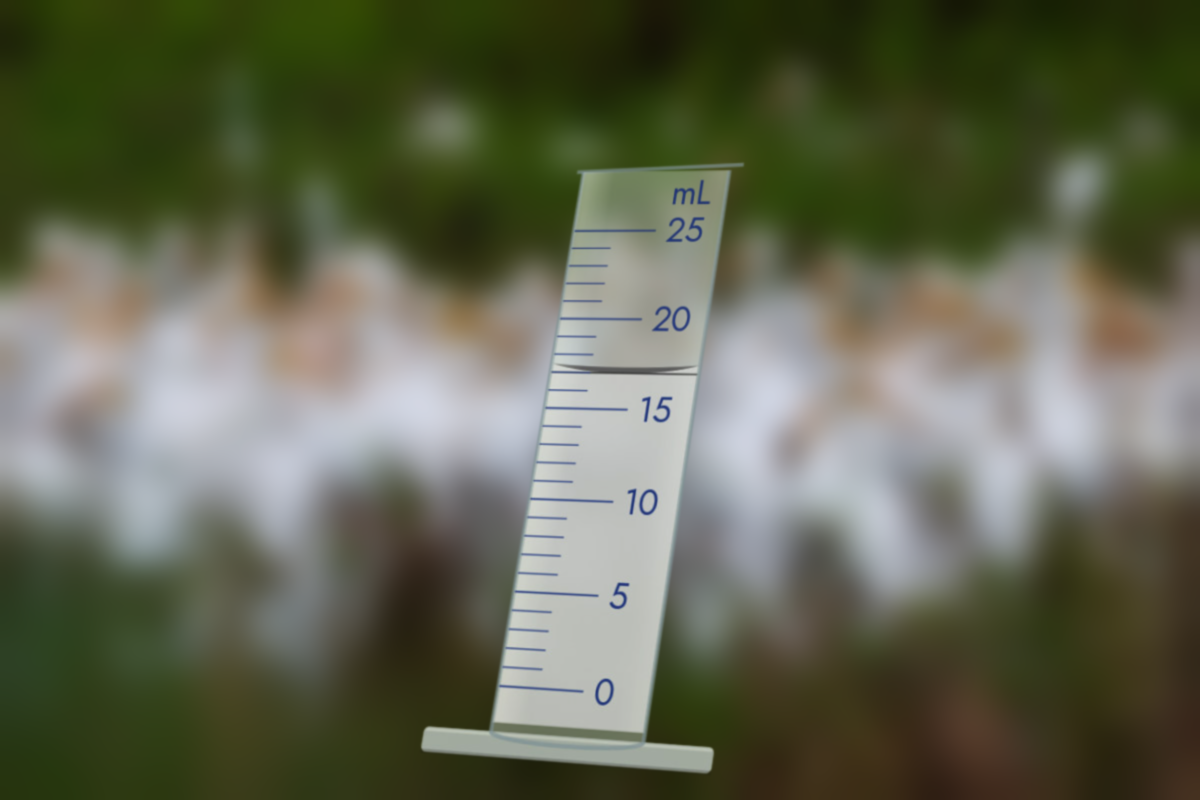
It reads 17 mL
